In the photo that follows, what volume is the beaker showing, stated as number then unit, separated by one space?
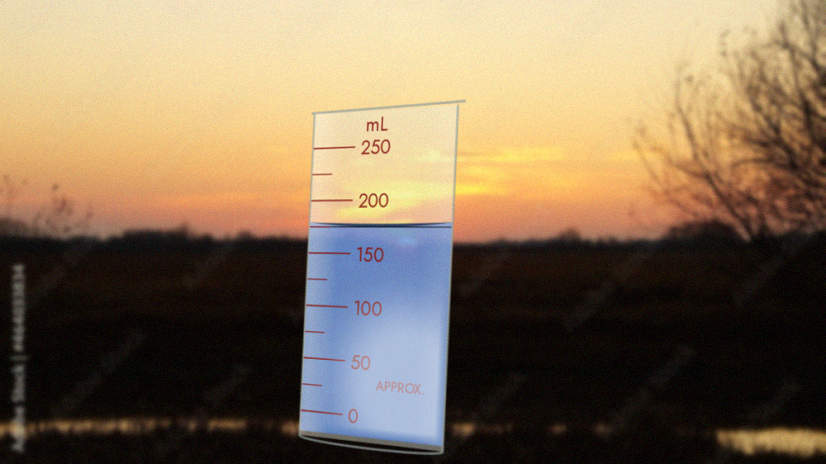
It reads 175 mL
